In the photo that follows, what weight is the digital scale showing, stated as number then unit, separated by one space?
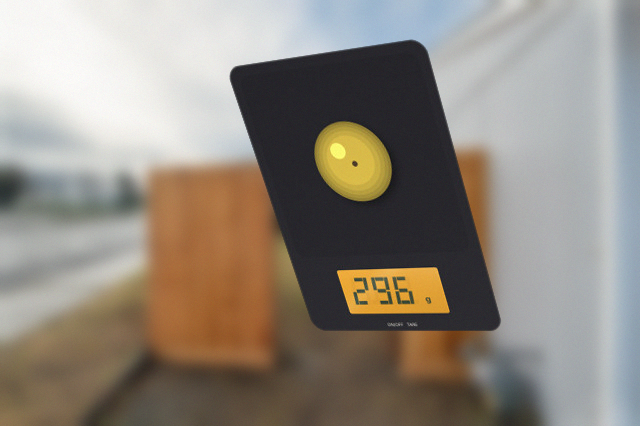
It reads 296 g
